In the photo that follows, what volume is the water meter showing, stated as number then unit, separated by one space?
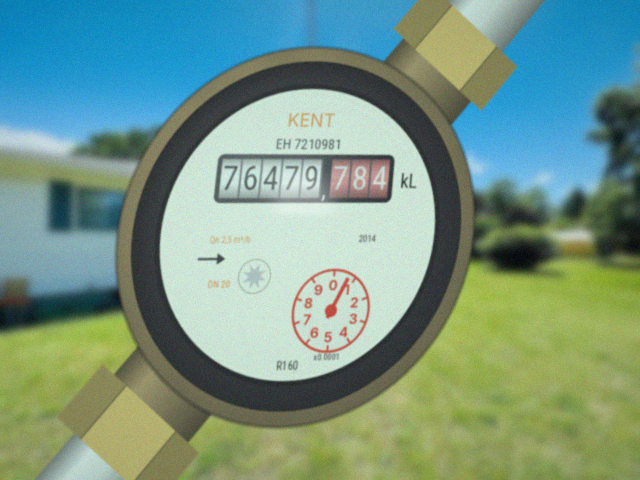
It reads 76479.7840 kL
